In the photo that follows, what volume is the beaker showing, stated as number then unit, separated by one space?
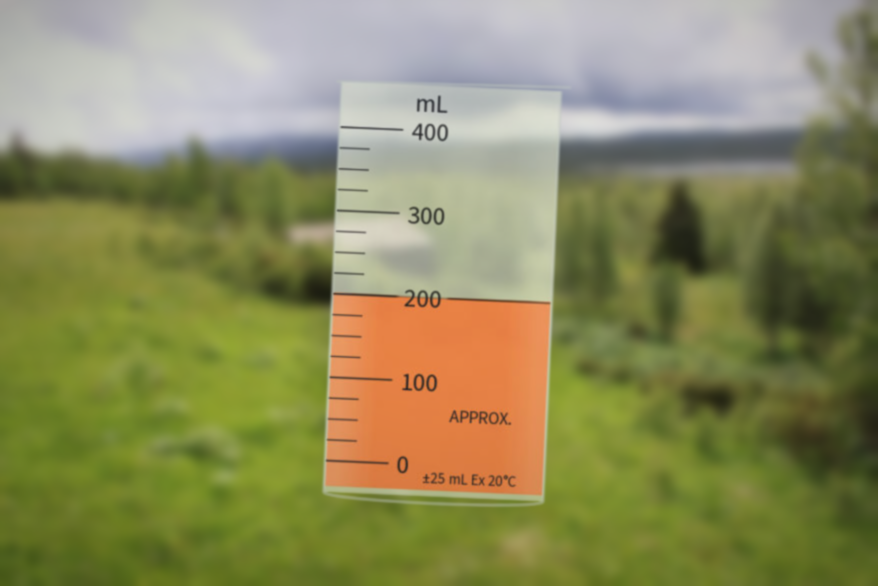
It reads 200 mL
